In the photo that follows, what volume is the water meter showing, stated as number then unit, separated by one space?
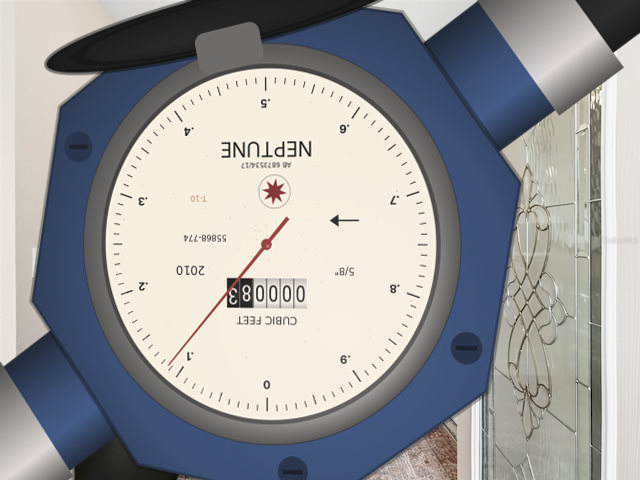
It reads 83.11 ft³
